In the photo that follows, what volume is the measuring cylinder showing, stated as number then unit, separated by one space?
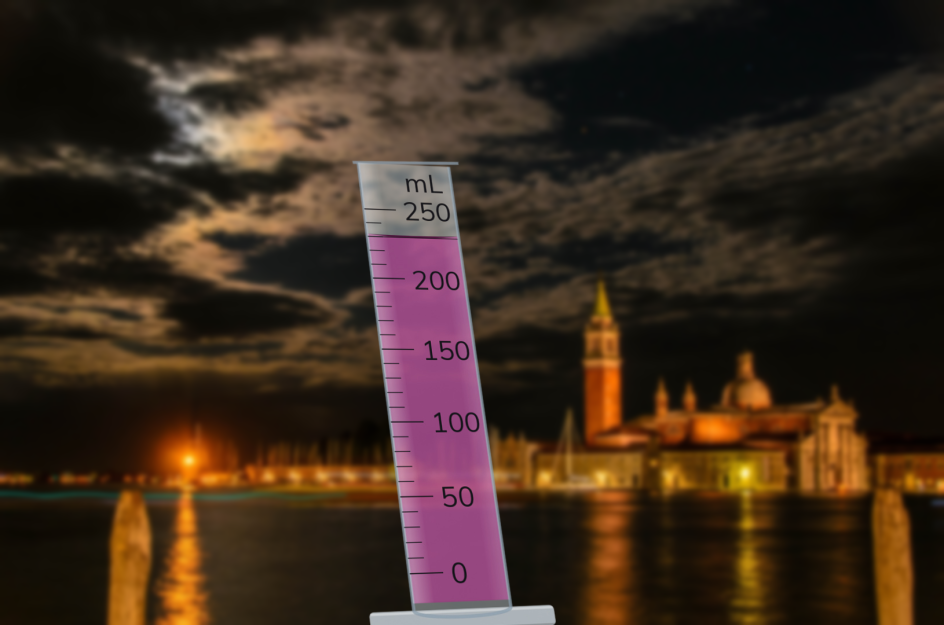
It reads 230 mL
